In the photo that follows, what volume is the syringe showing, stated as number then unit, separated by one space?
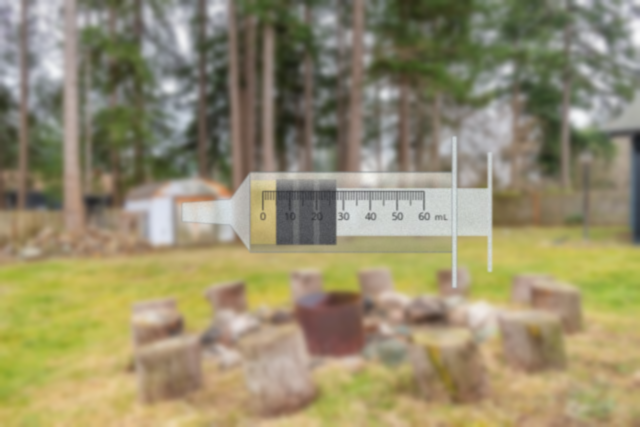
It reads 5 mL
